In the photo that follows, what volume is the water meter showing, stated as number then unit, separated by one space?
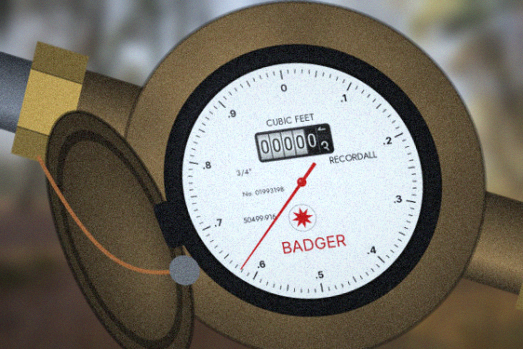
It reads 2.62 ft³
